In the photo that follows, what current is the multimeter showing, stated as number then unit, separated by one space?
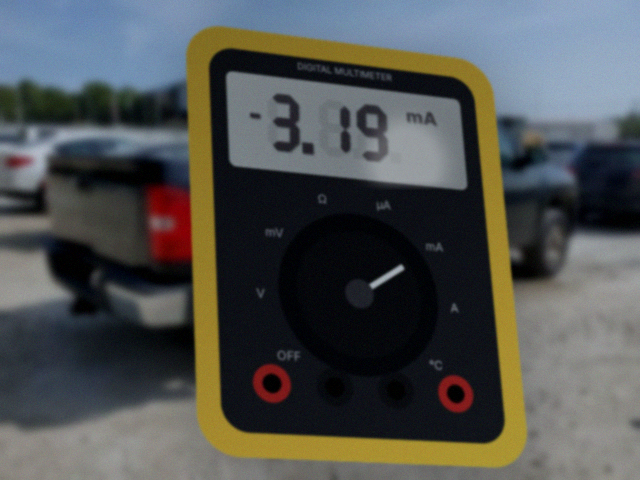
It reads -3.19 mA
